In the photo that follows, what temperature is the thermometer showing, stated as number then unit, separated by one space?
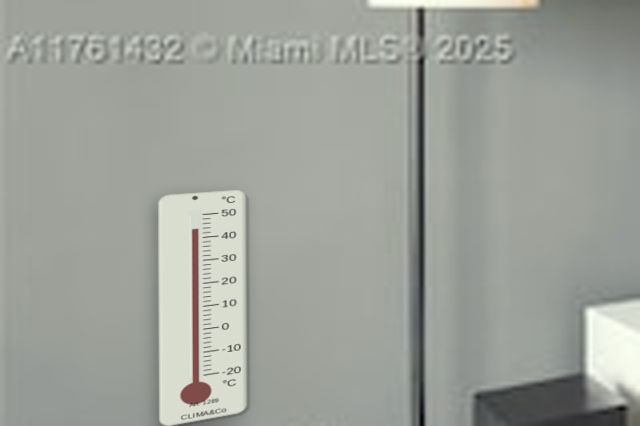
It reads 44 °C
